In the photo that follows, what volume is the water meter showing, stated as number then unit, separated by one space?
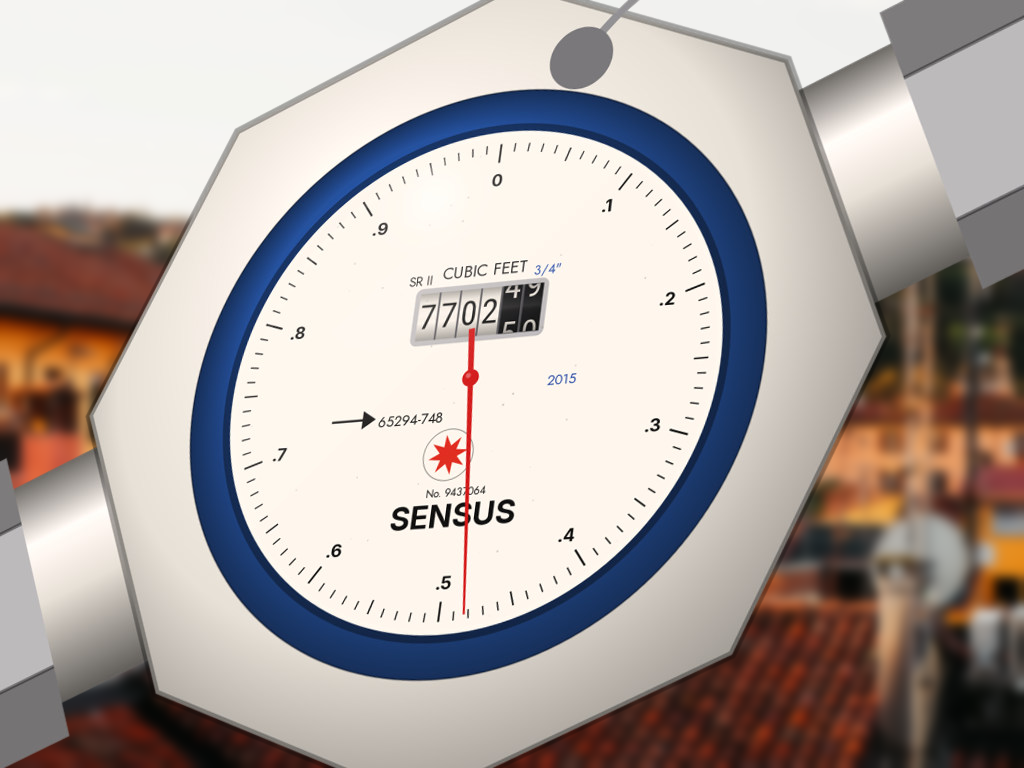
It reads 770249.48 ft³
